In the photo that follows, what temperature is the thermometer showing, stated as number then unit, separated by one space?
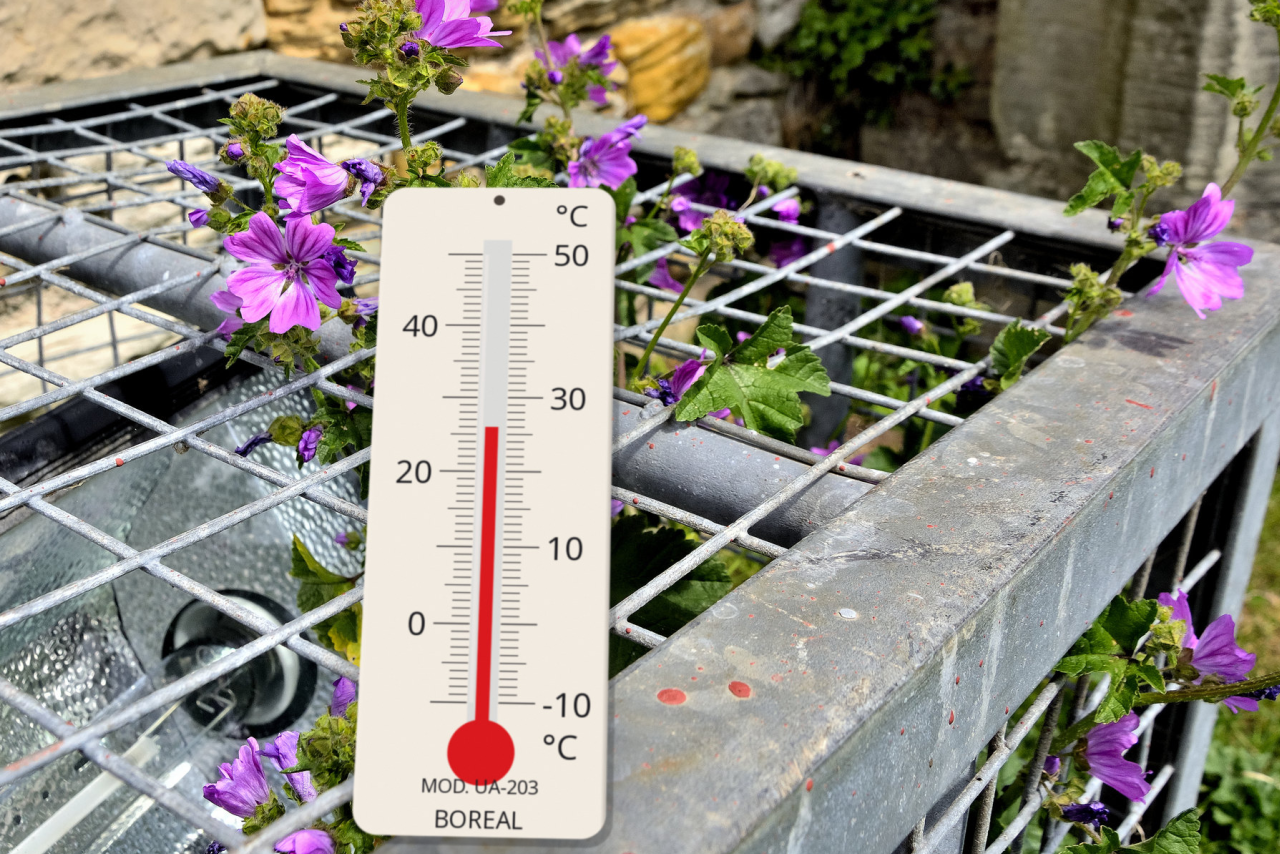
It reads 26 °C
